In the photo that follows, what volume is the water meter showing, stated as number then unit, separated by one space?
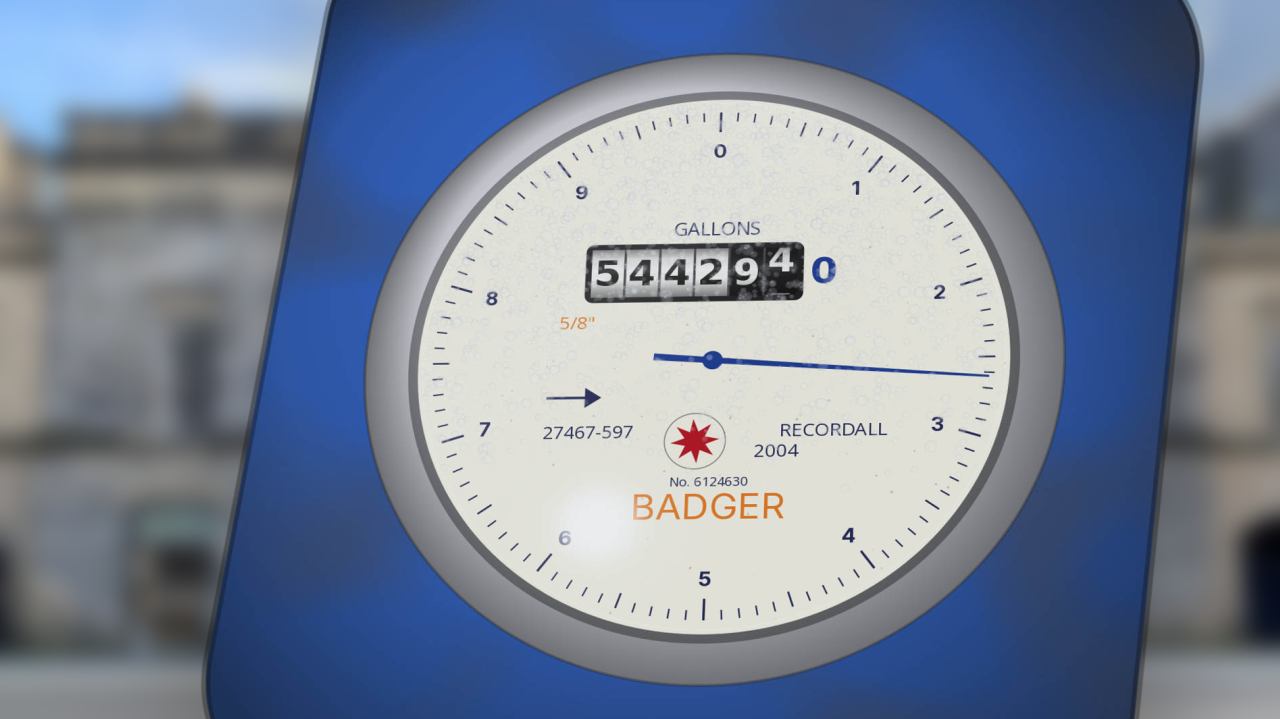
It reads 5442942.6 gal
